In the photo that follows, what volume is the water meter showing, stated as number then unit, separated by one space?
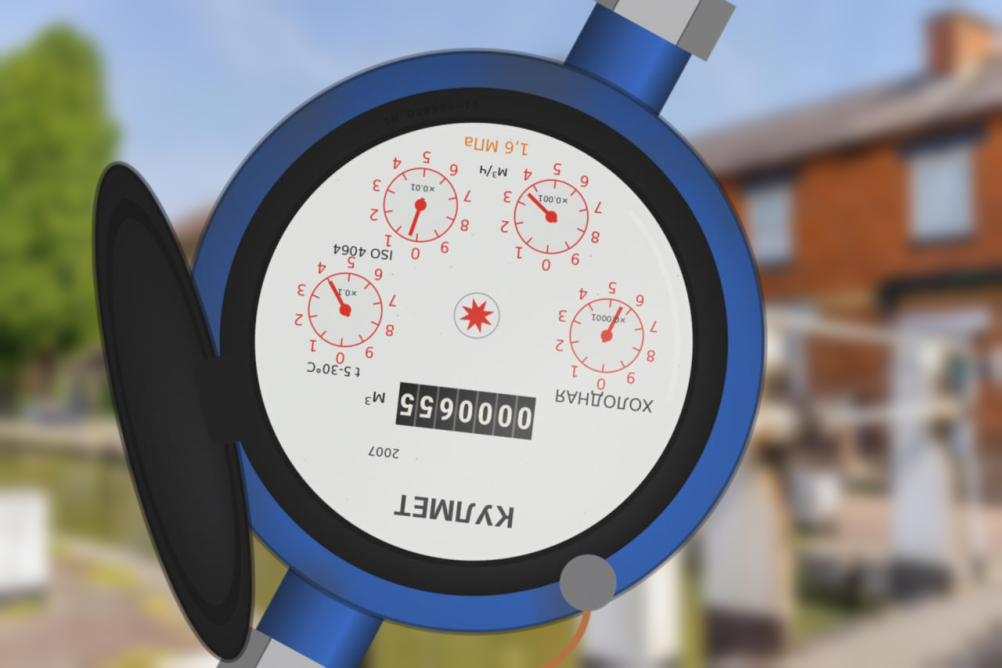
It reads 655.4035 m³
